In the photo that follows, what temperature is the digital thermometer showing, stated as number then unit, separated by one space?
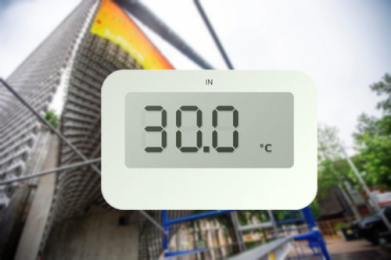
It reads 30.0 °C
